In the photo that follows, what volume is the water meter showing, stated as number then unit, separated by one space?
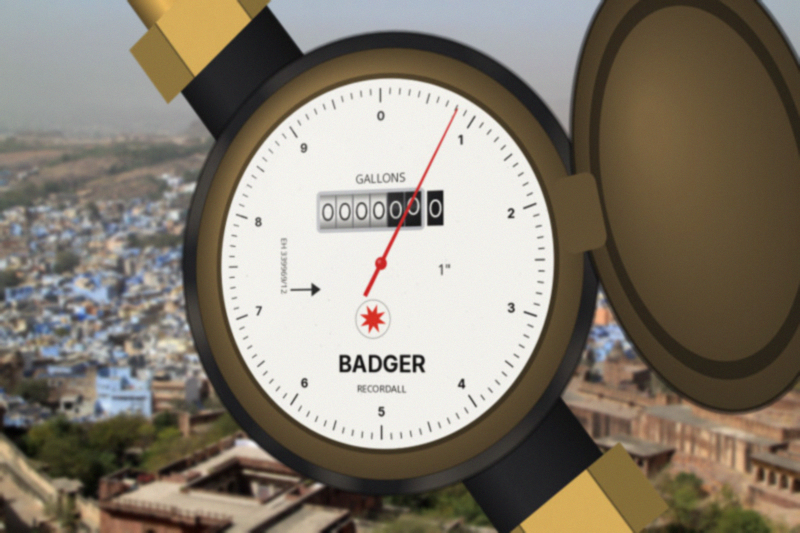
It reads 0.8 gal
